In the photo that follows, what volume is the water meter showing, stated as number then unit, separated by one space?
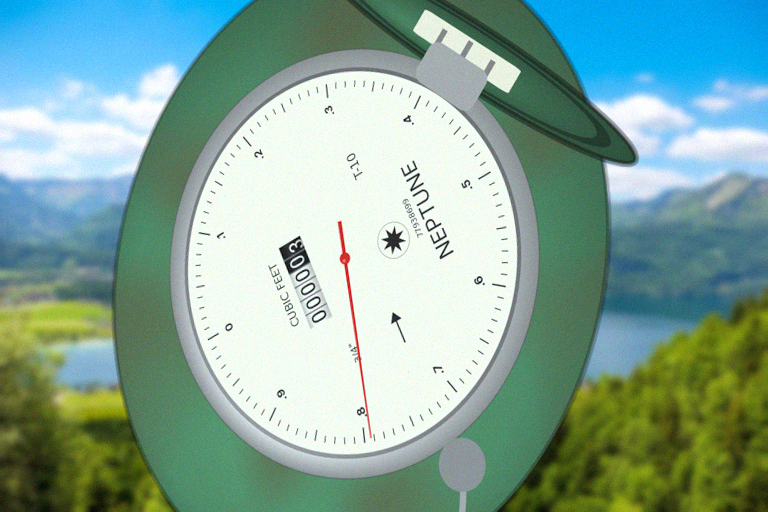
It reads 2.79 ft³
